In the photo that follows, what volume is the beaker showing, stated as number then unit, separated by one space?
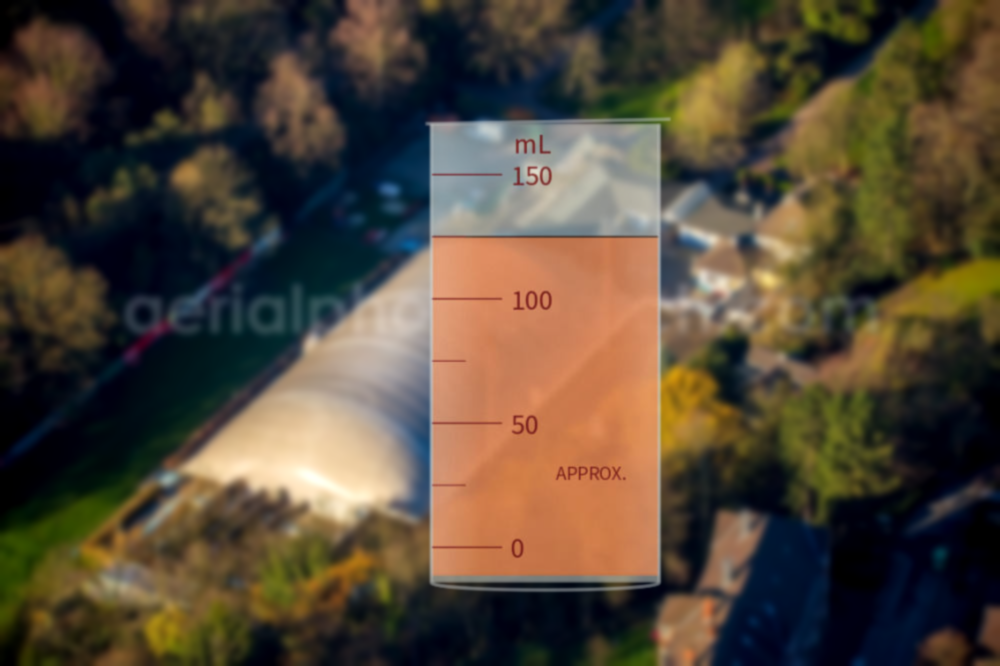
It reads 125 mL
